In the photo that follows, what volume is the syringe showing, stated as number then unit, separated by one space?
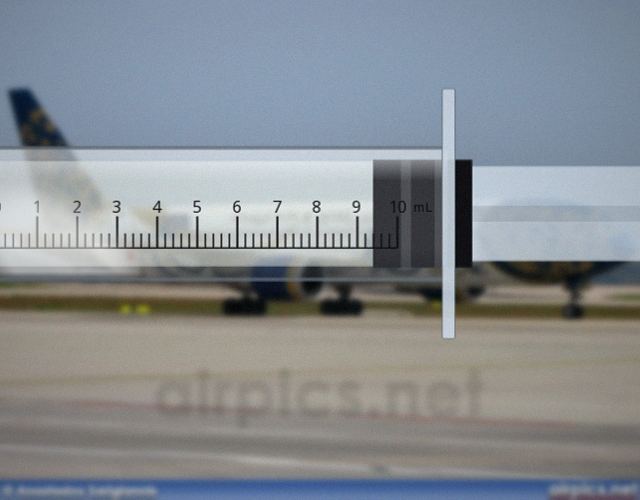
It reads 9.4 mL
